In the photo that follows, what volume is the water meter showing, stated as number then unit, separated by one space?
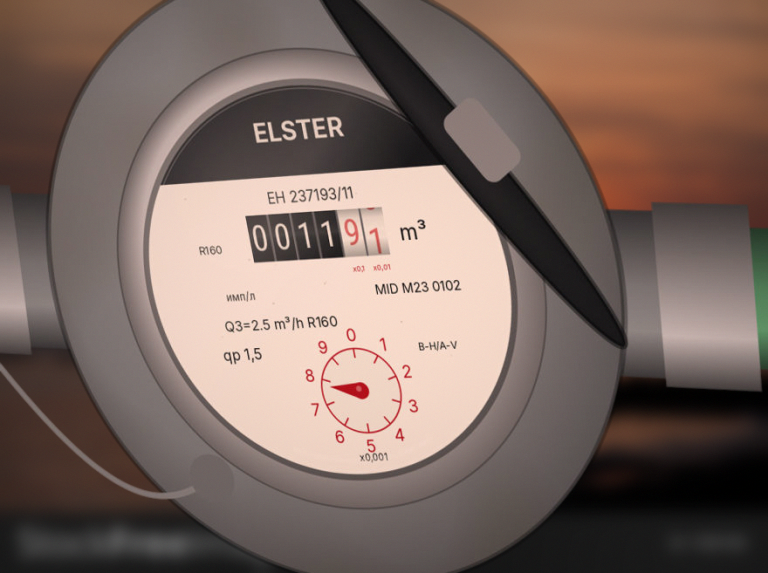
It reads 11.907 m³
